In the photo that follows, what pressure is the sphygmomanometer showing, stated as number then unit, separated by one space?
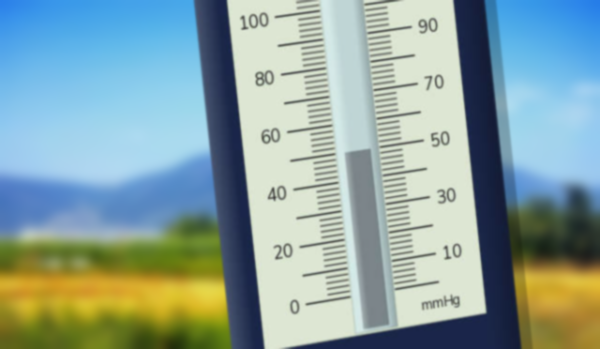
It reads 50 mmHg
